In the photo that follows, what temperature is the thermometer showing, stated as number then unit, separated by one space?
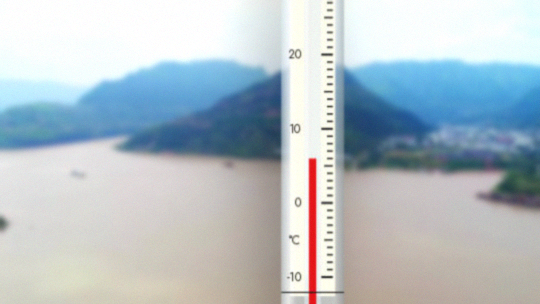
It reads 6 °C
